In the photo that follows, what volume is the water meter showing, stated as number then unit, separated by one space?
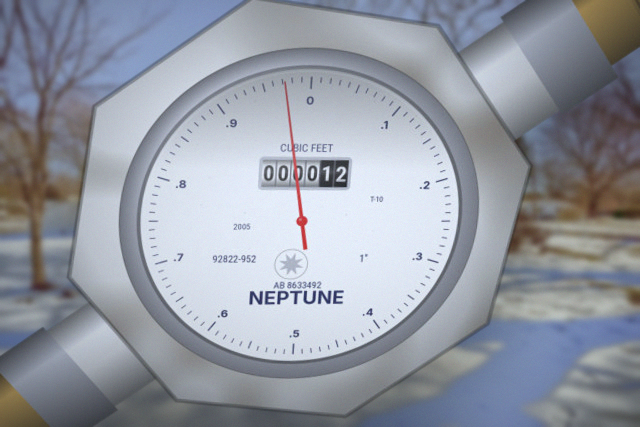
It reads 11.97 ft³
